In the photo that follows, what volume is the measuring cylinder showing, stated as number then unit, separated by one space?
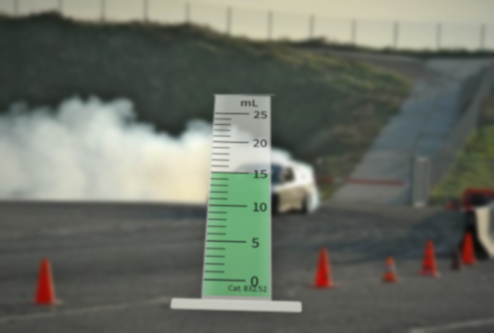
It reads 15 mL
